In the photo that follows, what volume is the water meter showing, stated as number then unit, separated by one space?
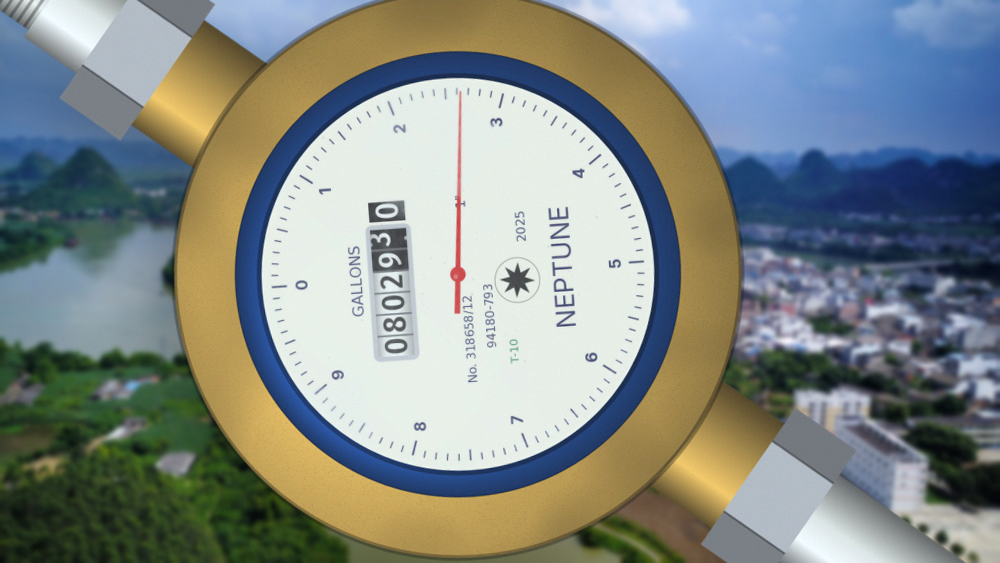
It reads 802932.6 gal
